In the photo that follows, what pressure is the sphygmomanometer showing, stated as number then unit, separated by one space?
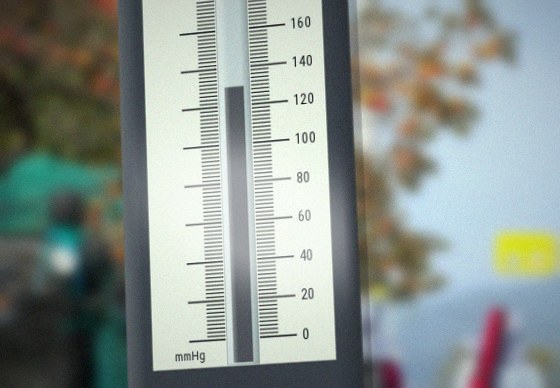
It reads 130 mmHg
